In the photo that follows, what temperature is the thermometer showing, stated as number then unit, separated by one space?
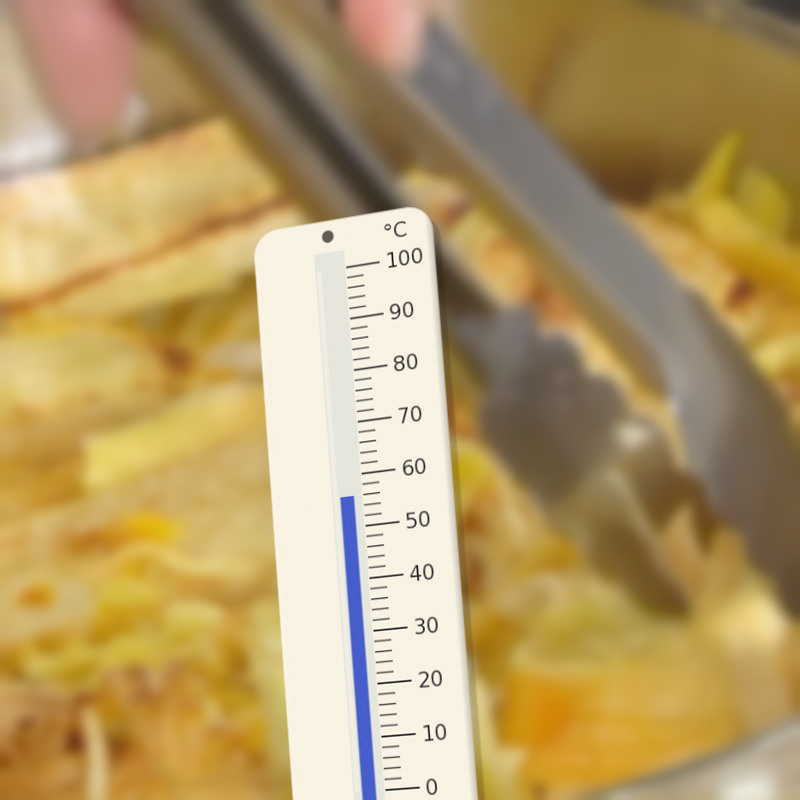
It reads 56 °C
